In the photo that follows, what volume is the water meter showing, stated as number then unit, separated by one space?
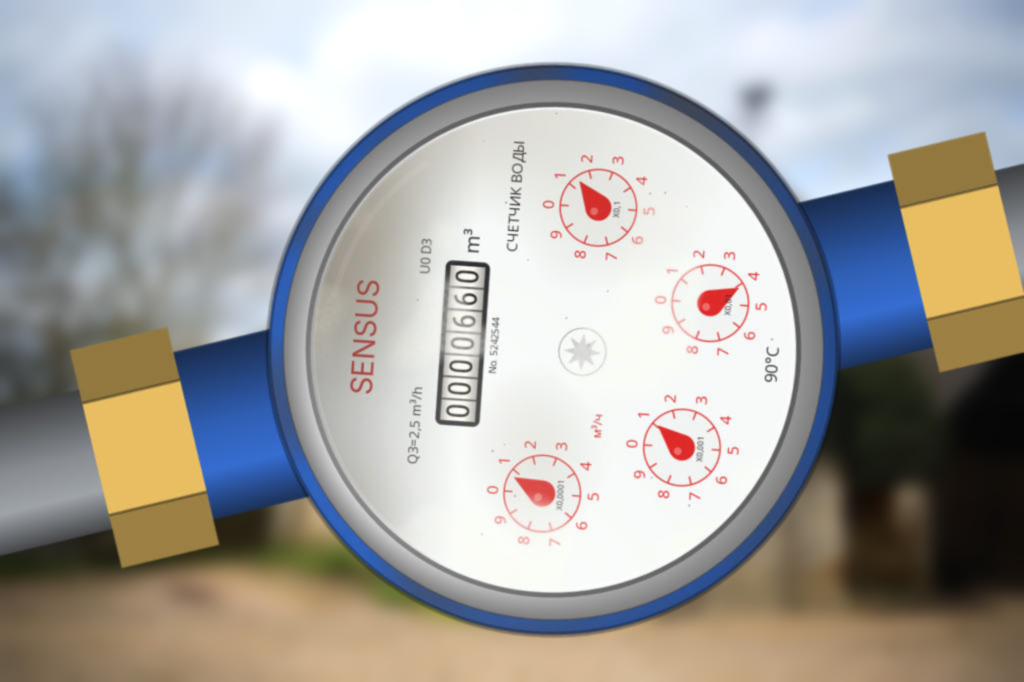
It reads 660.1410 m³
